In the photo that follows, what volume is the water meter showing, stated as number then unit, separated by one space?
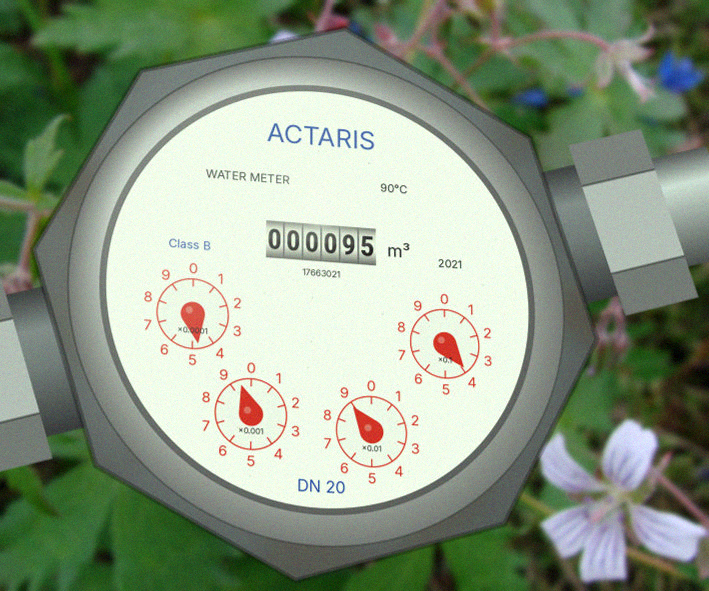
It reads 95.3894 m³
